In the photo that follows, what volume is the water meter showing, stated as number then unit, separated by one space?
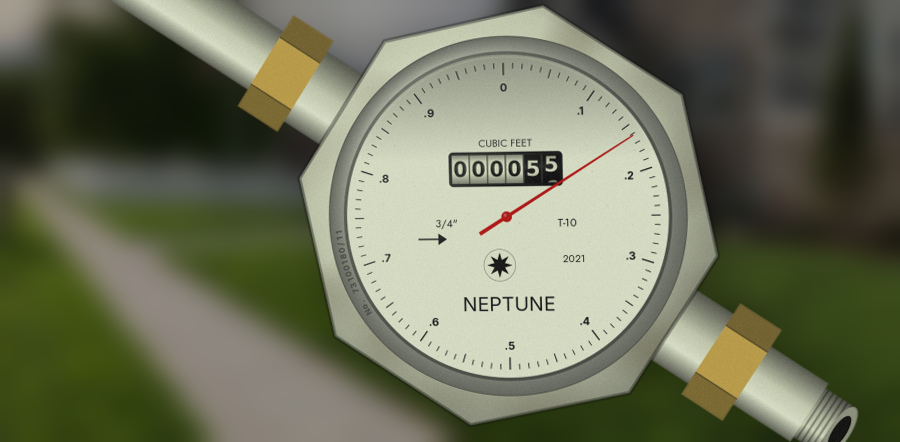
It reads 55.16 ft³
